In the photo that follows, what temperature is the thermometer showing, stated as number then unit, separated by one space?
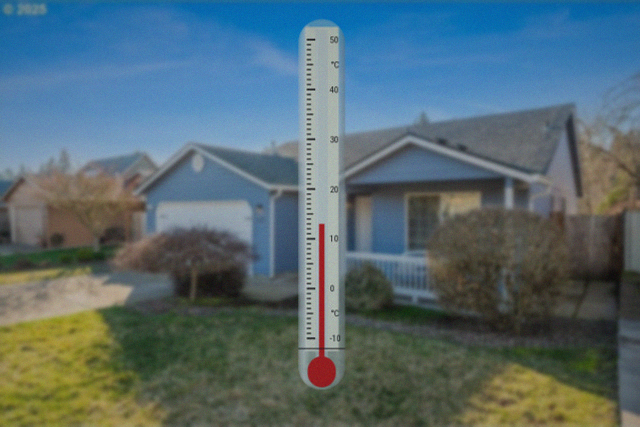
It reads 13 °C
